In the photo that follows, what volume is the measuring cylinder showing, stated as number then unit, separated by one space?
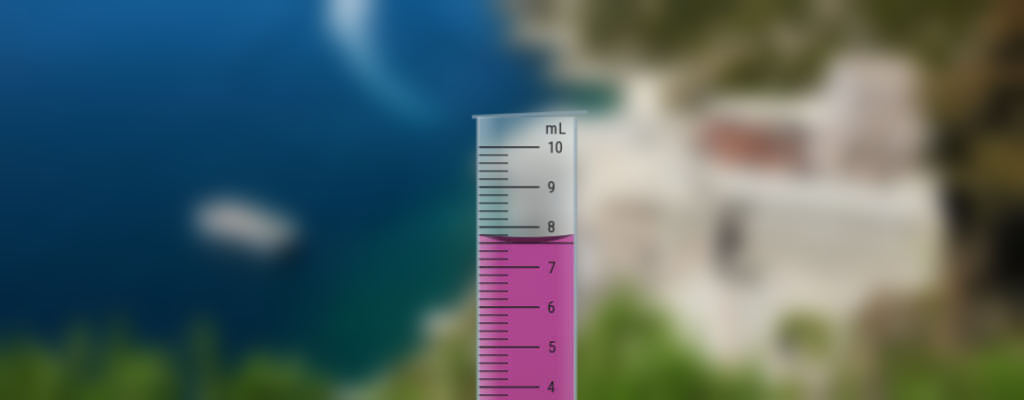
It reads 7.6 mL
